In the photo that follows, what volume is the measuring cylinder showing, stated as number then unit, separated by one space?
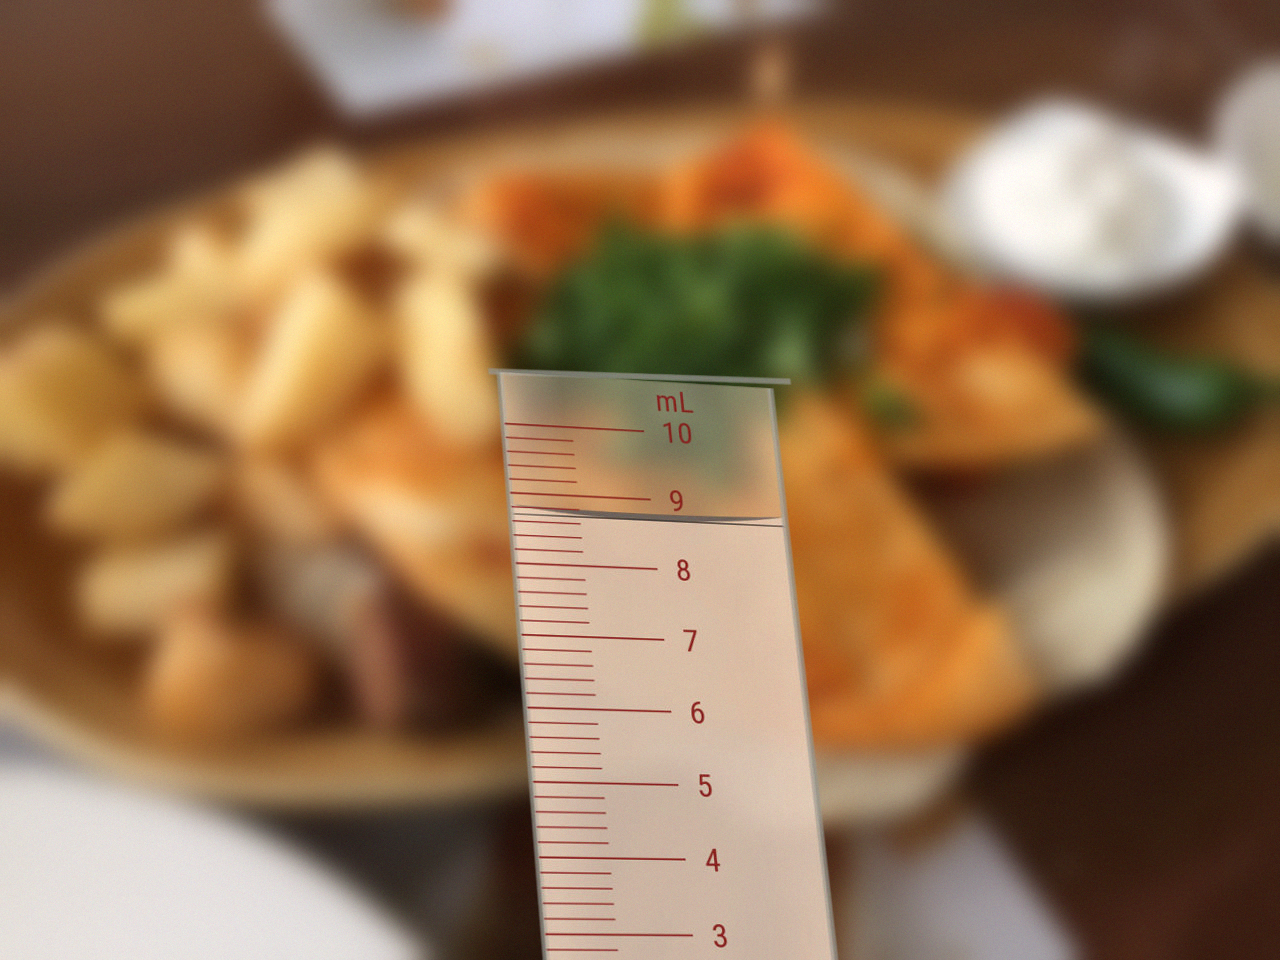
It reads 8.7 mL
